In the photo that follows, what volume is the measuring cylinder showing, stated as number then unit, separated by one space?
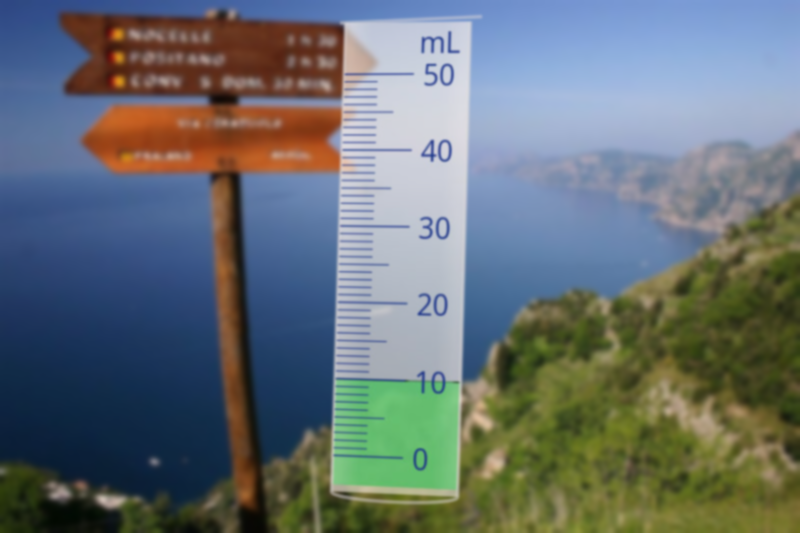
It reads 10 mL
